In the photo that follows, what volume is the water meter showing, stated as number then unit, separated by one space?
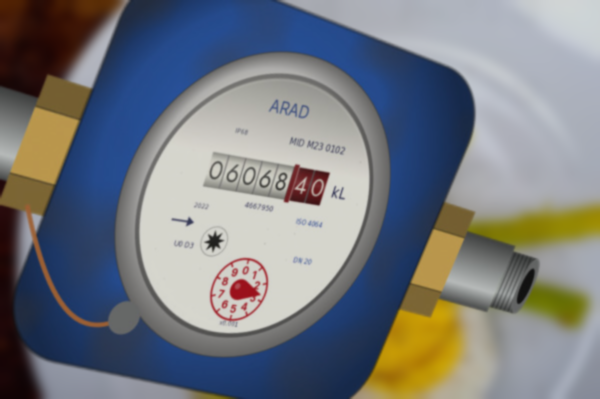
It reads 6068.402 kL
